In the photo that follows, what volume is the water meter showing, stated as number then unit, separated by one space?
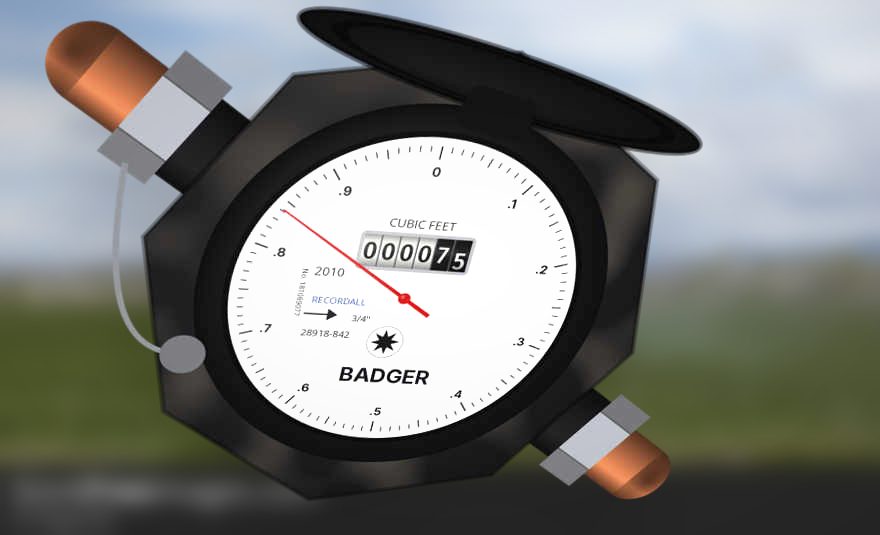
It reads 74.84 ft³
